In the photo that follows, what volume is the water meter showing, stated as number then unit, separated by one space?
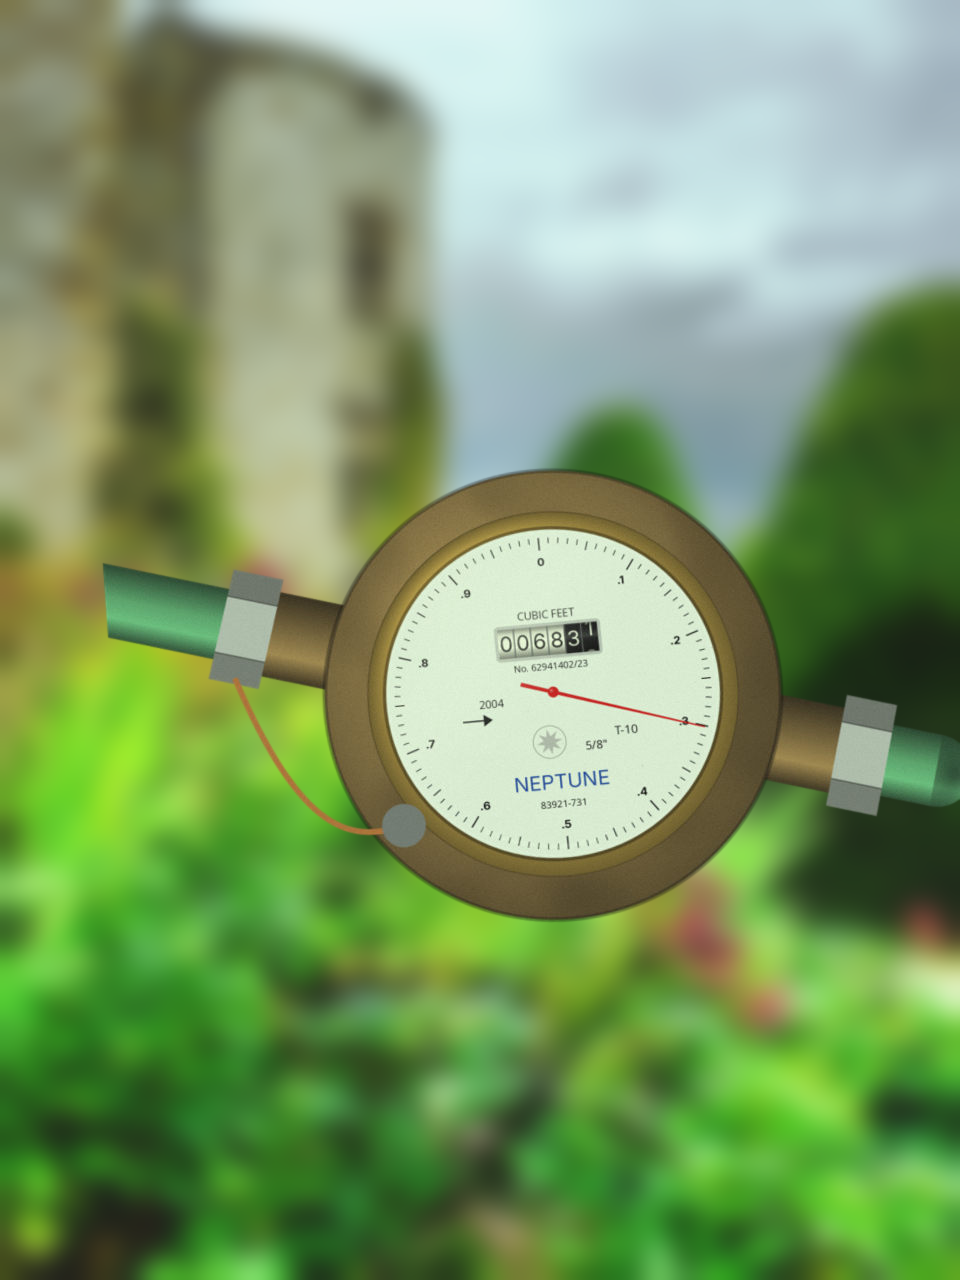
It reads 6831.30 ft³
